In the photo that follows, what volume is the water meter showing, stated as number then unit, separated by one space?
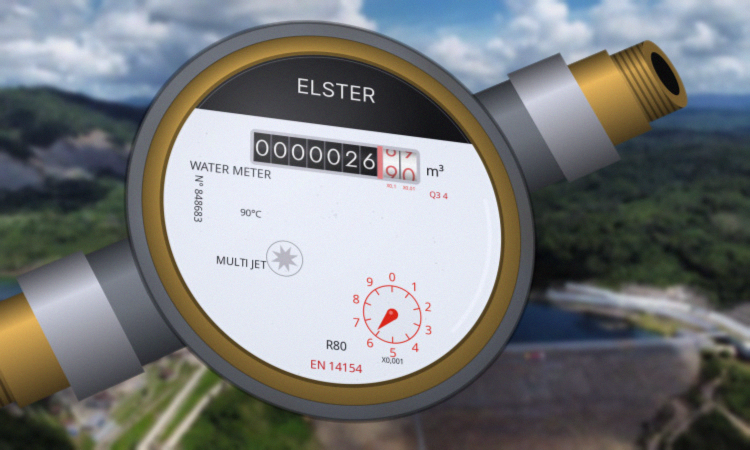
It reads 26.896 m³
